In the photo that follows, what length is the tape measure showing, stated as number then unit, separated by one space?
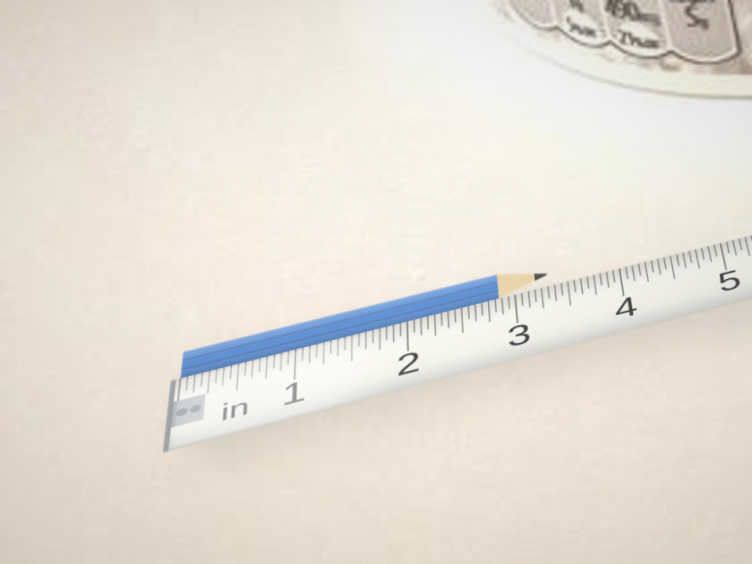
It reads 3.3125 in
